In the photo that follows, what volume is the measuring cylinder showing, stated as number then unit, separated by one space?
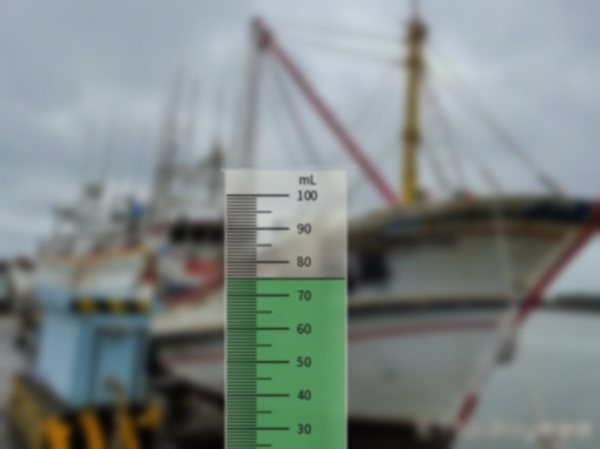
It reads 75 mL
